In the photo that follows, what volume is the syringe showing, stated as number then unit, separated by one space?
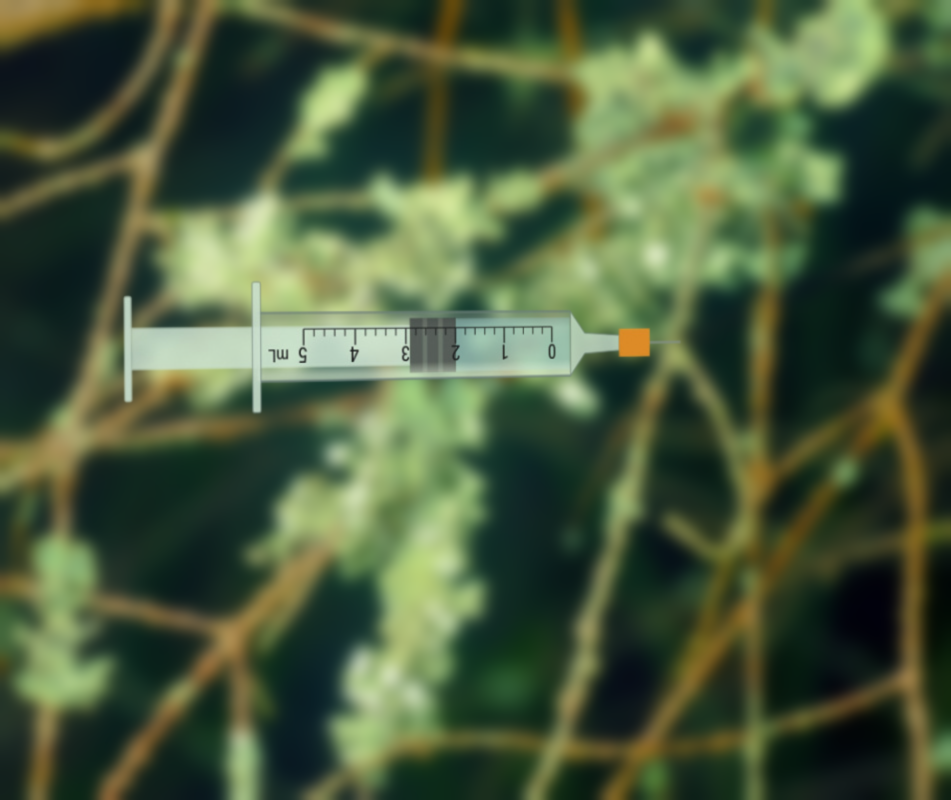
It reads 2 mL
